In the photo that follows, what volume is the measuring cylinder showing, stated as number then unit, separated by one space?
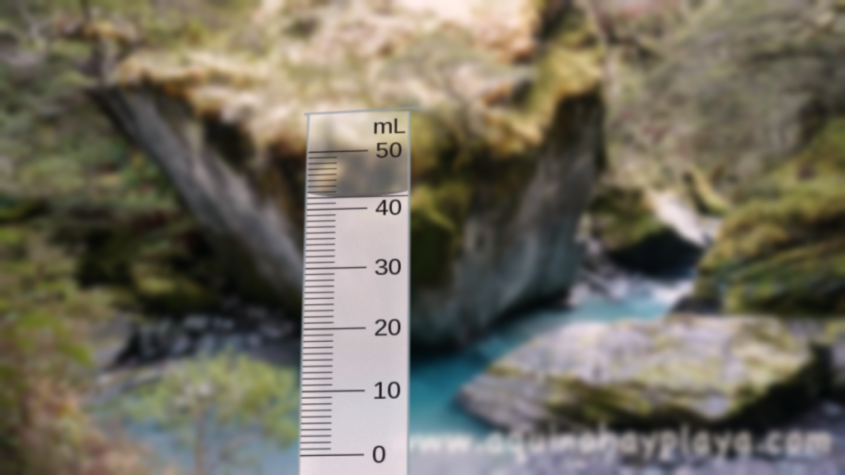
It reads 42 mL
